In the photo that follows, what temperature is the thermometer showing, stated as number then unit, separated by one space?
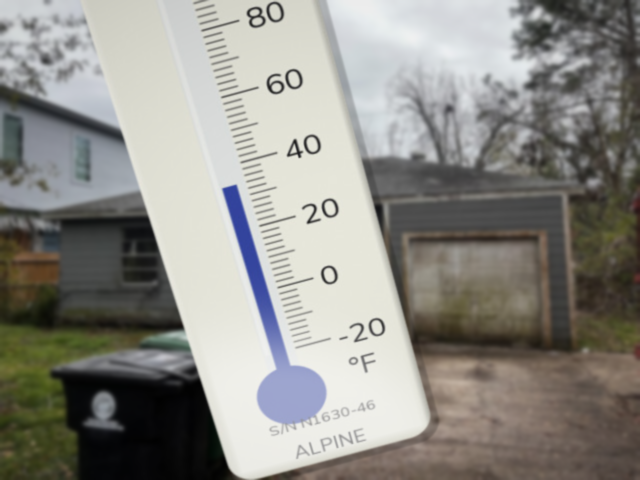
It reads 34 °F
